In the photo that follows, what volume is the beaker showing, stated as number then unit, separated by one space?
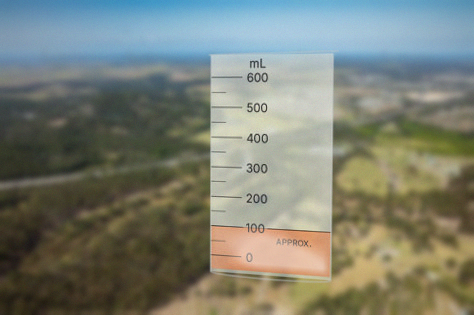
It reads 100 mL
